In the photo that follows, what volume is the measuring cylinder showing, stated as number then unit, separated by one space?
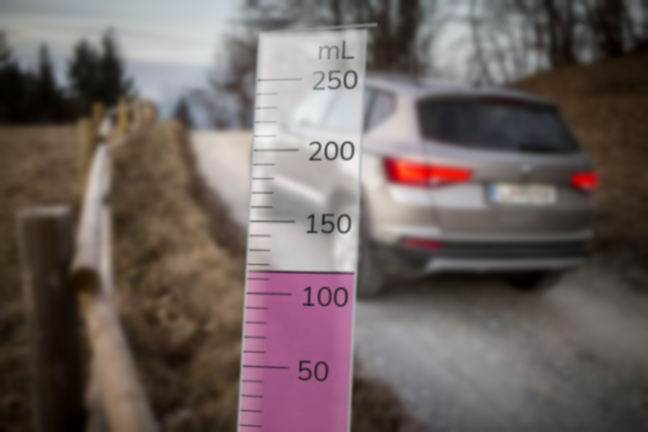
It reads 115 mL
